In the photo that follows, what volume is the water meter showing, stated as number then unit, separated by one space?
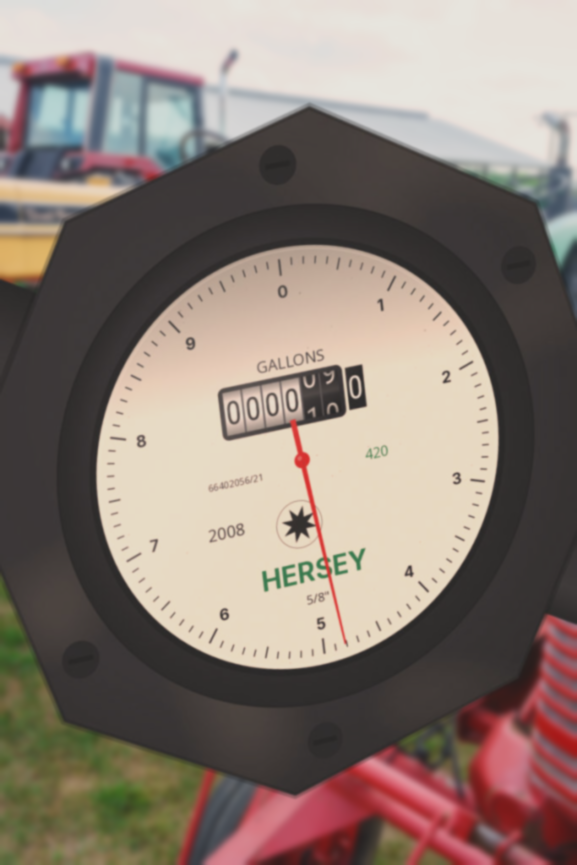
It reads 94.8 gal
